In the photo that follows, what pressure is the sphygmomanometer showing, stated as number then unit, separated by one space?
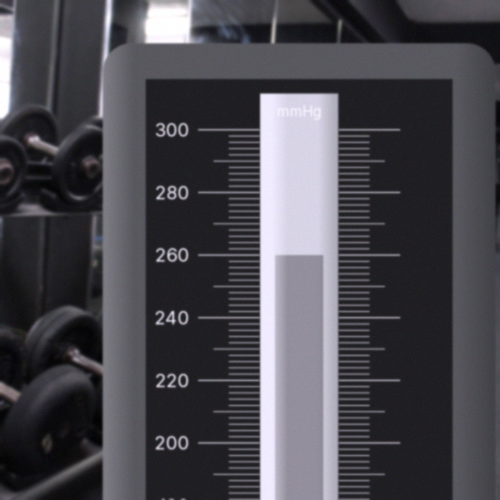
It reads 260 mmHg
